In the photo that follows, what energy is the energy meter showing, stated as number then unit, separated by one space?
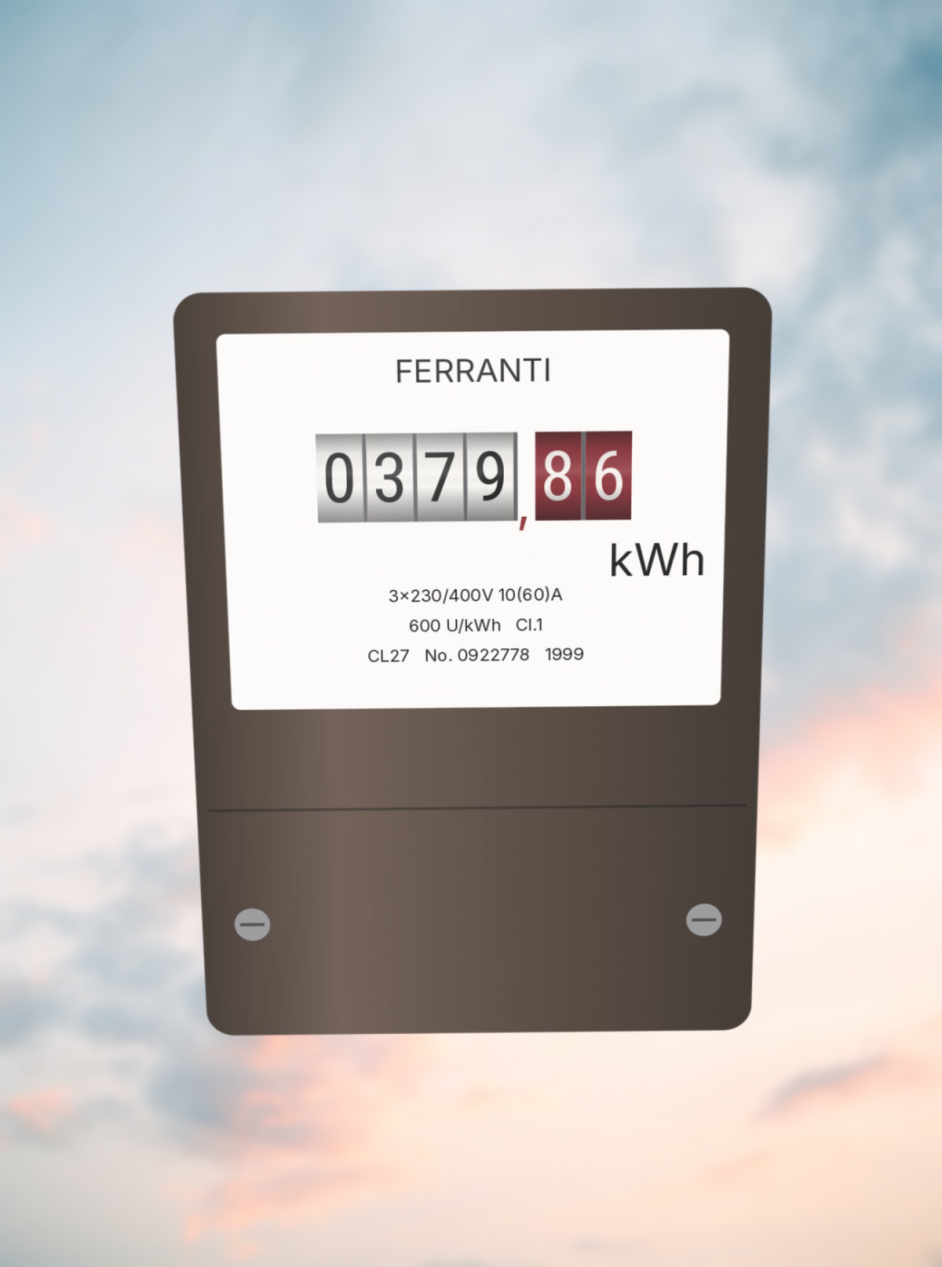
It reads 379.86 kWh
